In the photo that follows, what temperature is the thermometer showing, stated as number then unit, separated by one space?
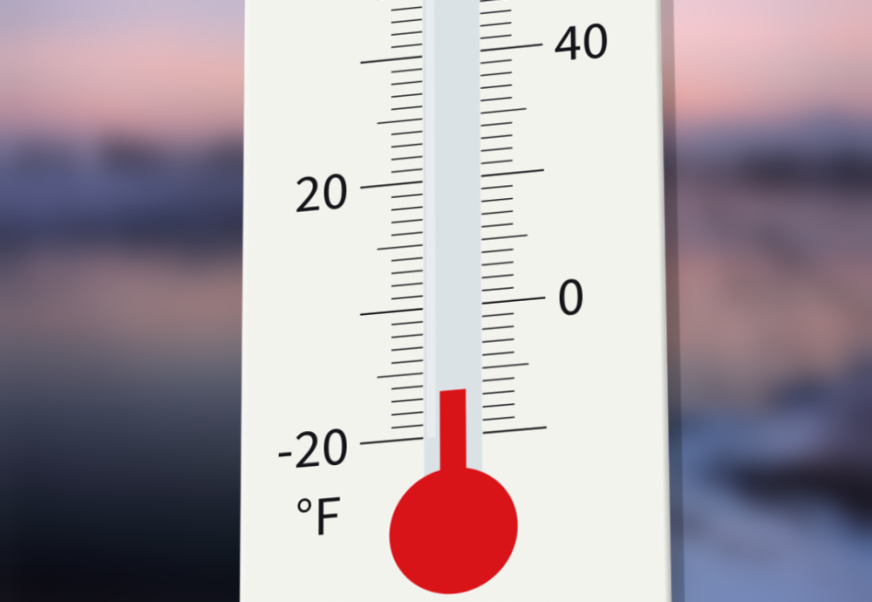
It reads -13 °F
